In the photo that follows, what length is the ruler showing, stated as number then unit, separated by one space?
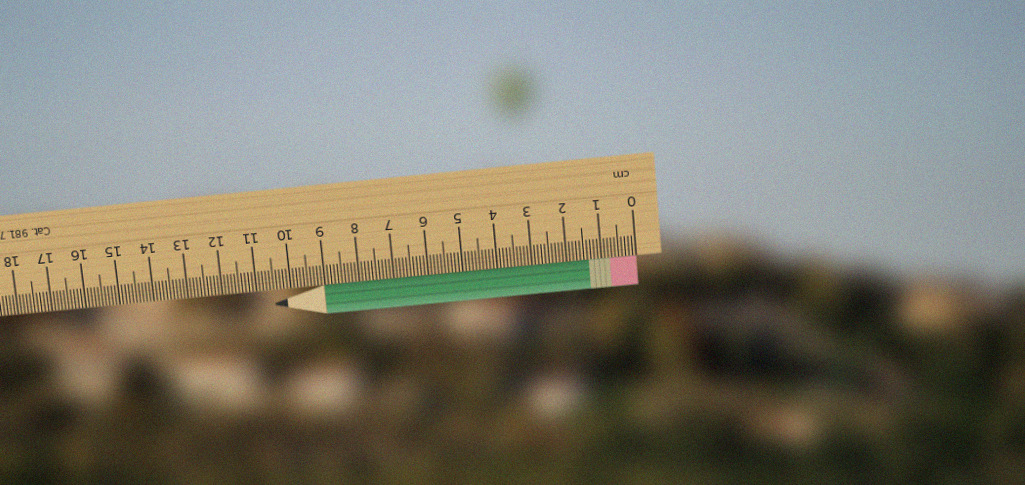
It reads 10.5 cm
